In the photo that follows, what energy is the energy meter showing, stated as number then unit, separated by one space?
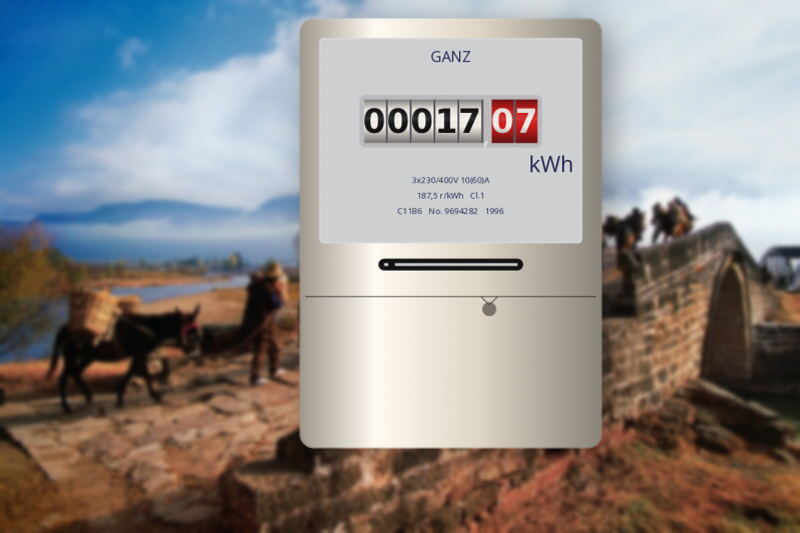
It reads 17.07 kWh
